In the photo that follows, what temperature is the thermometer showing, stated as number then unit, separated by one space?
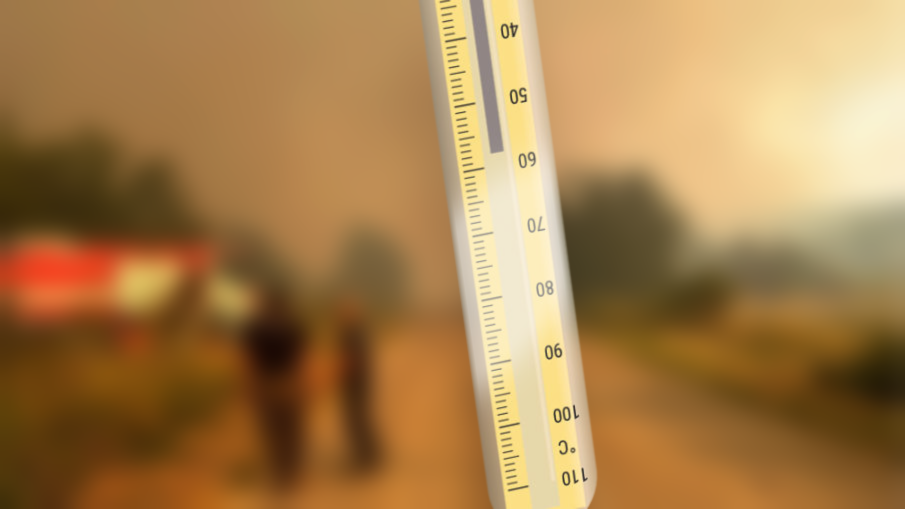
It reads 58 °C
